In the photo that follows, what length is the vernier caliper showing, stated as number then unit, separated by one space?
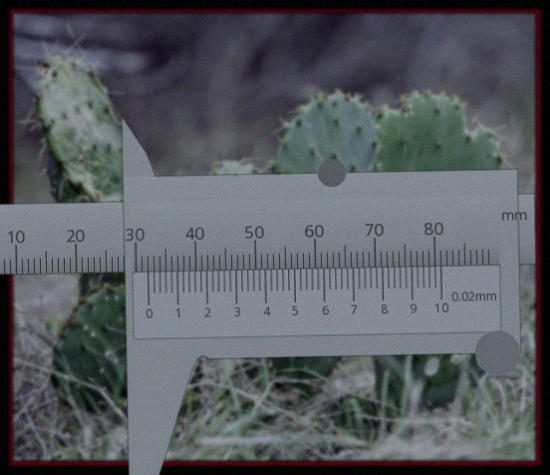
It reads 32.0 mm
